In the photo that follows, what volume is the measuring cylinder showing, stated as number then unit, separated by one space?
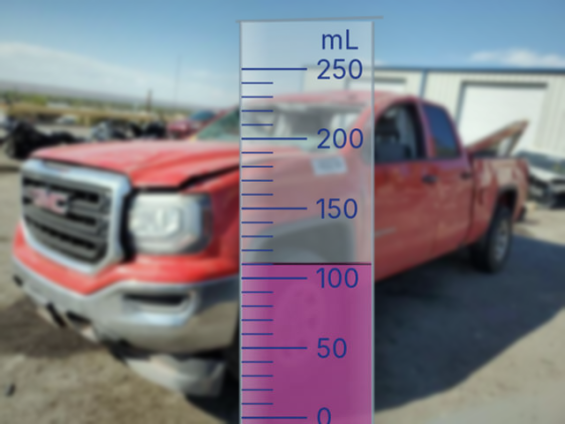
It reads 110 mL
